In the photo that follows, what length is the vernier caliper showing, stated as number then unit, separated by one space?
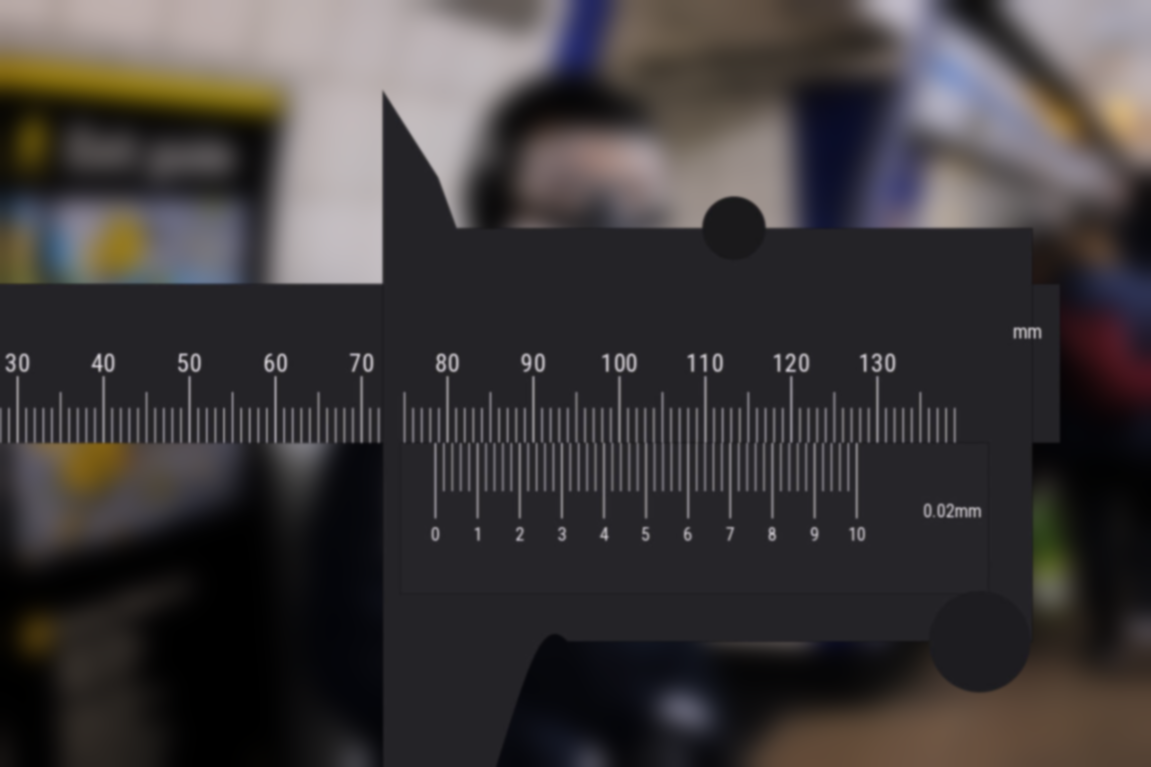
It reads 78.6 mm
